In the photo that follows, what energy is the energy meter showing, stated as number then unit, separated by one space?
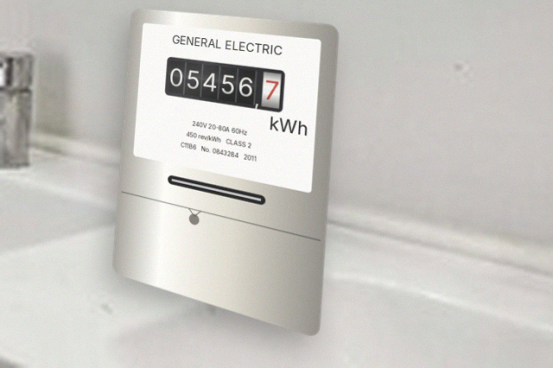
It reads 5456.7 kWh
